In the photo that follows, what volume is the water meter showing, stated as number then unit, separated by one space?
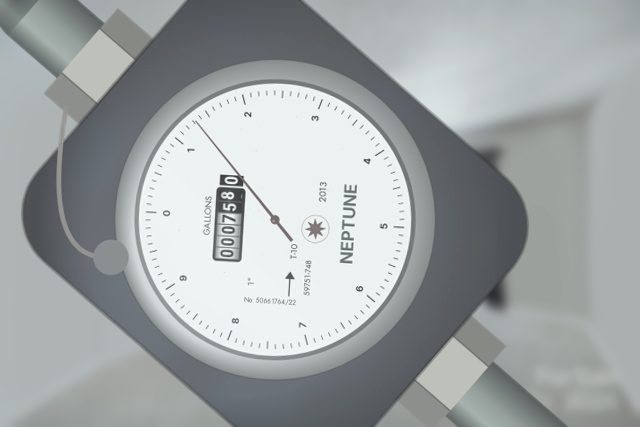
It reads 7581.3 gal
